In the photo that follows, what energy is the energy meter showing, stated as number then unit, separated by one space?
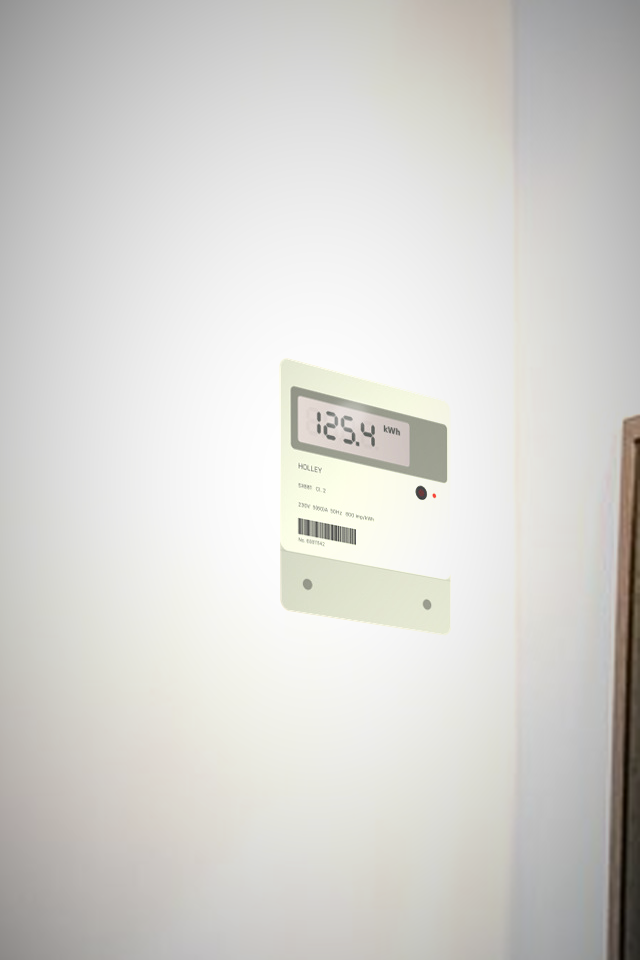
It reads 125.4 kWh
